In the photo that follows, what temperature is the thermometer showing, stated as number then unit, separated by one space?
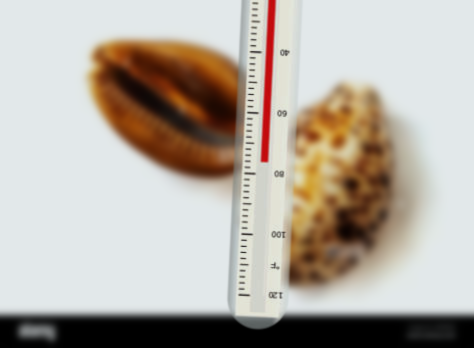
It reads 76 °F
